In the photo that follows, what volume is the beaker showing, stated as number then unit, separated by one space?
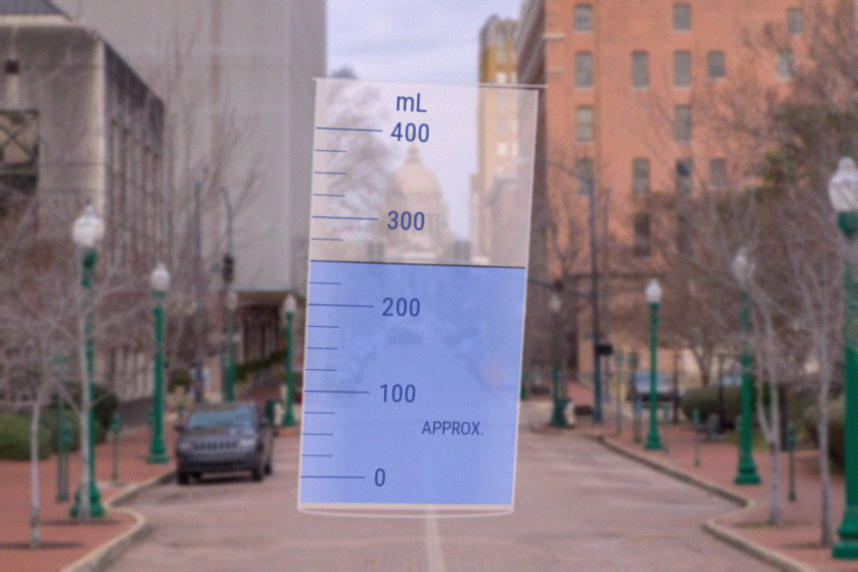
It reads 250 mL
